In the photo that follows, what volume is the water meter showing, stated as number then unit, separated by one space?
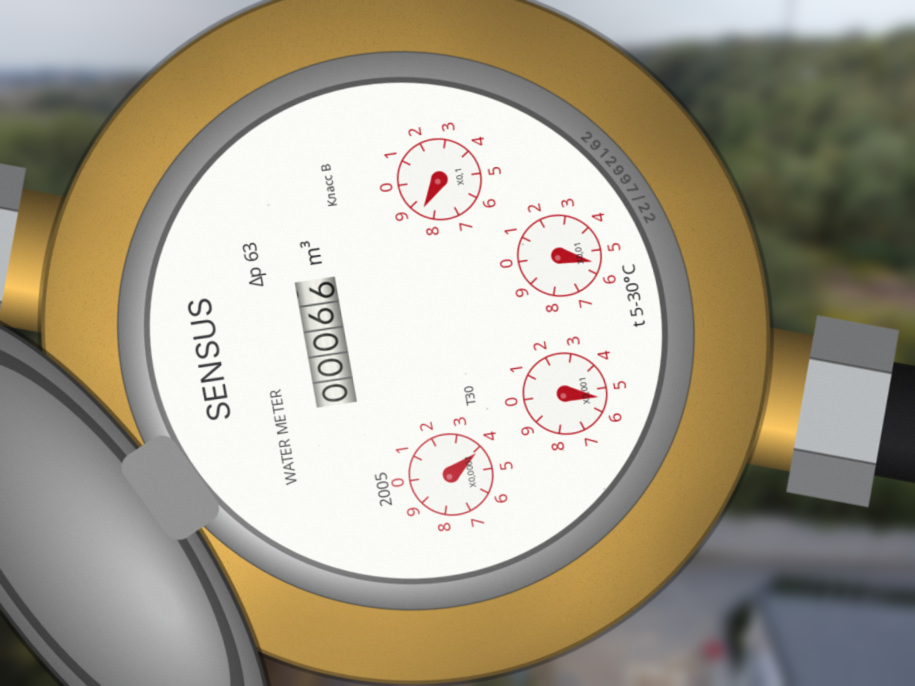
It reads 65.8554 m³
